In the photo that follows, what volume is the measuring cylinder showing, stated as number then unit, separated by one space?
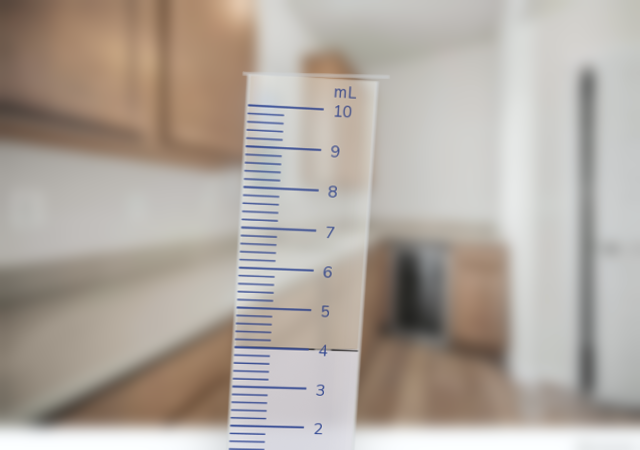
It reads 4 mL
